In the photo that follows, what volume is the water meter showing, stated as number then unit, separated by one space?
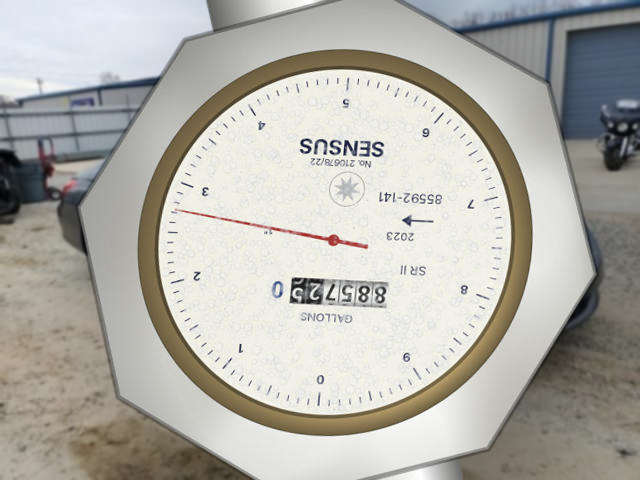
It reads 8857252.7 gal
